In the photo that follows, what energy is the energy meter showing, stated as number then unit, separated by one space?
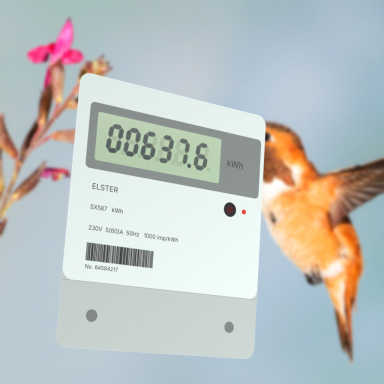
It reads 637.6 kWh
